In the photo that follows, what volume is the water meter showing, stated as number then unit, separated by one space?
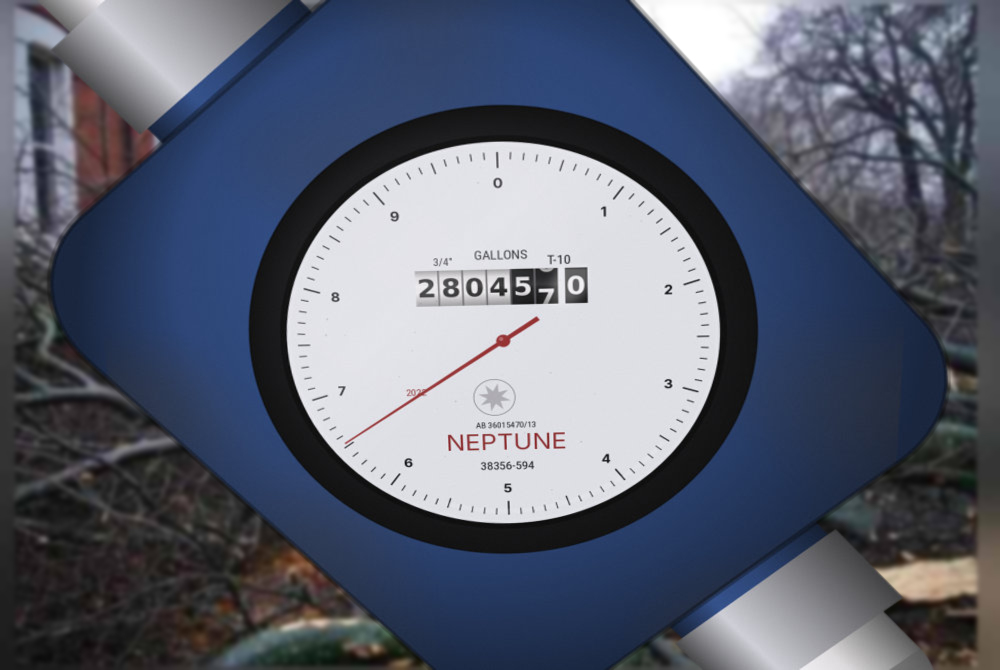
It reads 2804566.5 gal
